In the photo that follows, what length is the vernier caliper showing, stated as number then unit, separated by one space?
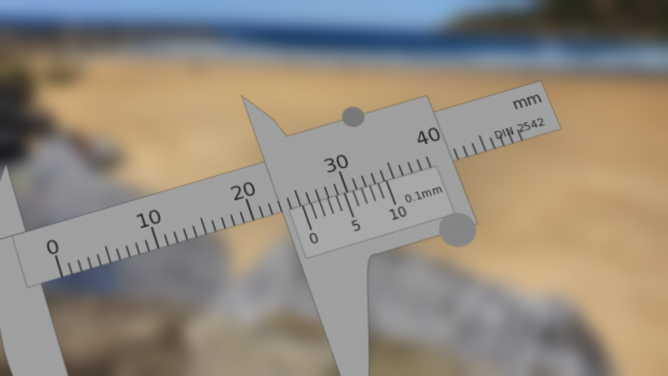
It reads 25.2 mm
